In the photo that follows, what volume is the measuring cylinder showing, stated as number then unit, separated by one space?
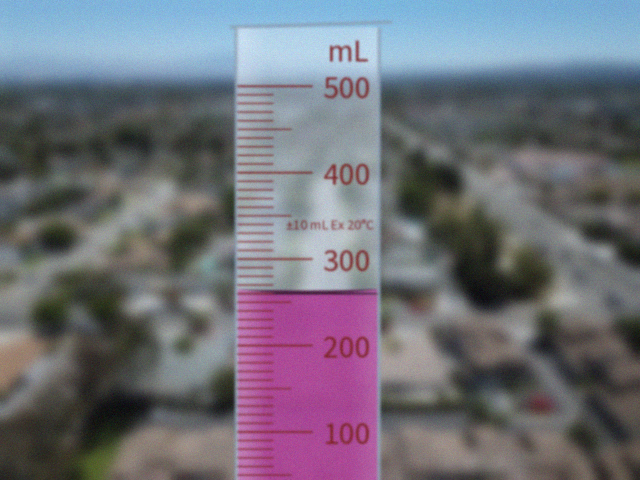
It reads 260 mL
